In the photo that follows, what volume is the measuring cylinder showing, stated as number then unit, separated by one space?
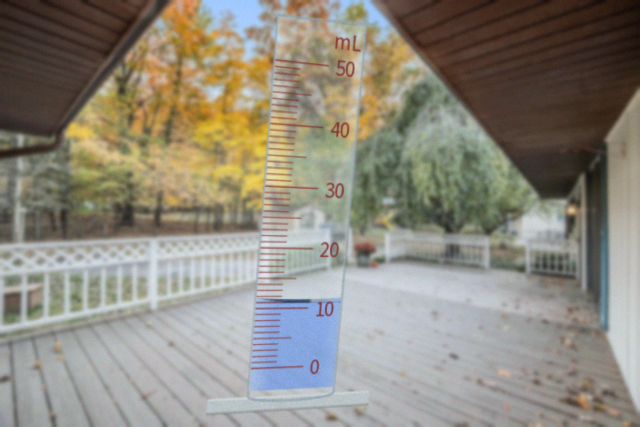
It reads 11 mL
